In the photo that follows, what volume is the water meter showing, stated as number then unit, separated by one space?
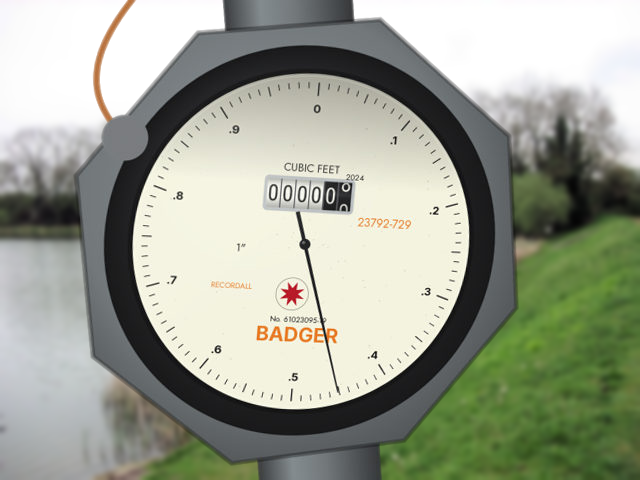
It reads 8.45 ft³
